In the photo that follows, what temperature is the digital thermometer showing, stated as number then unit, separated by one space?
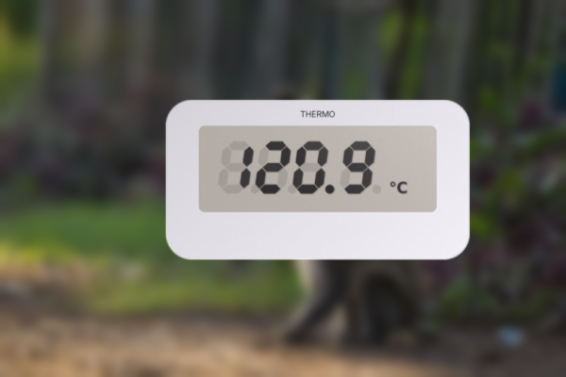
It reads 120.9 °C
